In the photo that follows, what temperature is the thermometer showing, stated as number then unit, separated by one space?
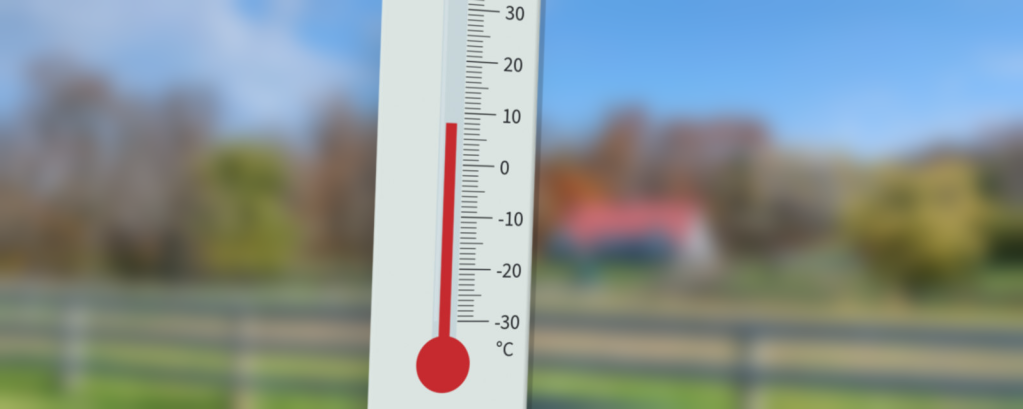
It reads 8 °C
